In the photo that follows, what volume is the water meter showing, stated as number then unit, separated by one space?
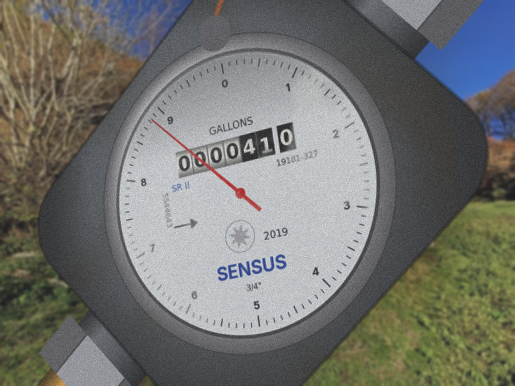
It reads 408.8 gal
